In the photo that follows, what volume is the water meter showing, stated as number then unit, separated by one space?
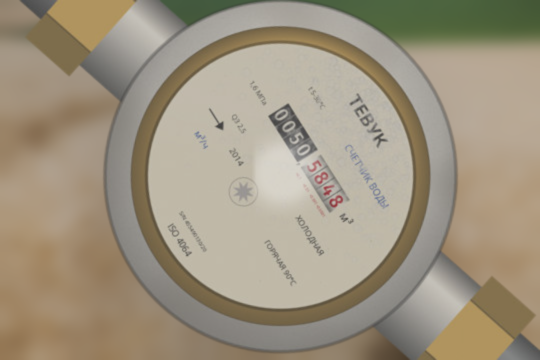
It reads 50.5848 m³
